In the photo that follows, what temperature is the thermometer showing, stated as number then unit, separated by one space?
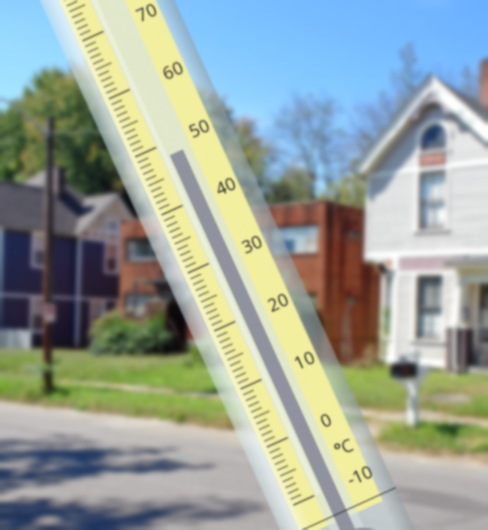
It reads 48 °C
